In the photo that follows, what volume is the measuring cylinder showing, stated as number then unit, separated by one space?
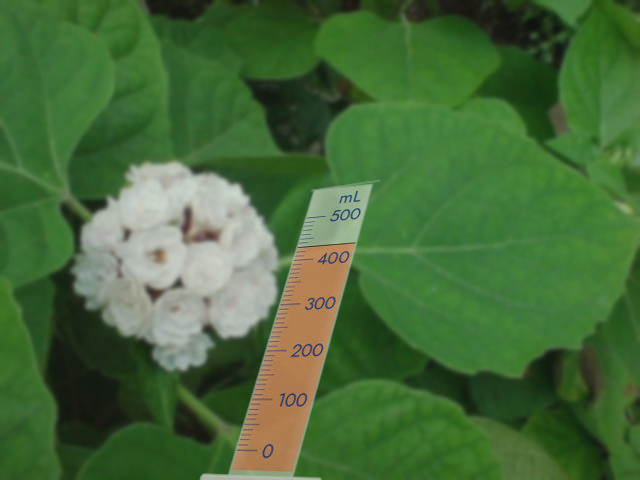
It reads 430 mL
